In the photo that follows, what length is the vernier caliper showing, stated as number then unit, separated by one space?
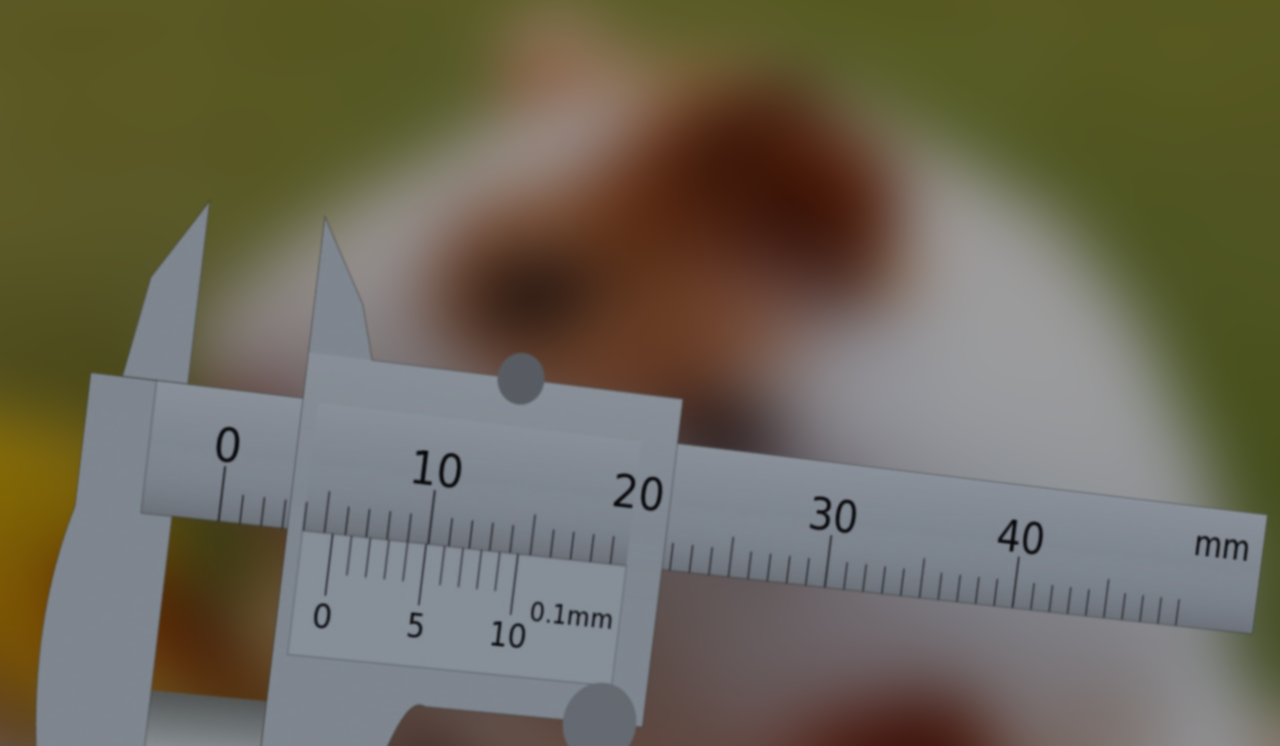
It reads 5.4 mm
